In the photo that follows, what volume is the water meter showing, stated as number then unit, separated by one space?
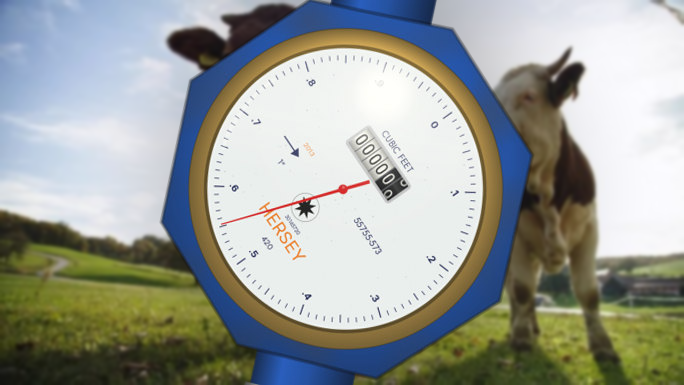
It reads 8.55 ft³
